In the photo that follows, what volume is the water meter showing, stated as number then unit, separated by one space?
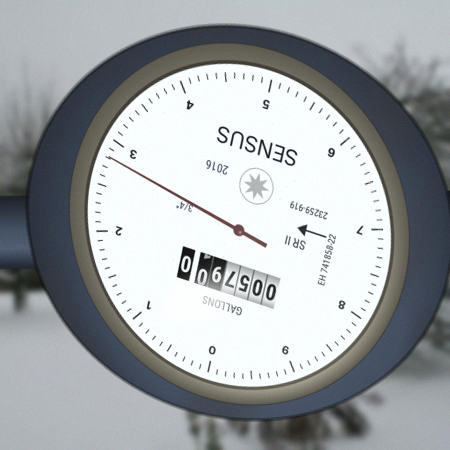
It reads 57902.8 gal
